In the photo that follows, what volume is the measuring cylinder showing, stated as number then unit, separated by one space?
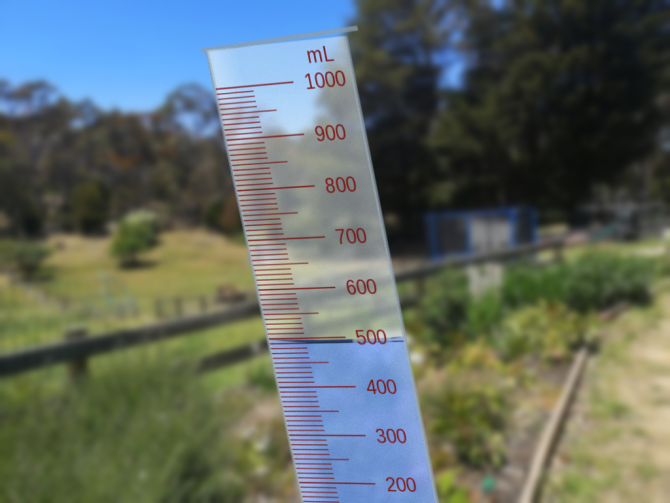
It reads 490 mL
